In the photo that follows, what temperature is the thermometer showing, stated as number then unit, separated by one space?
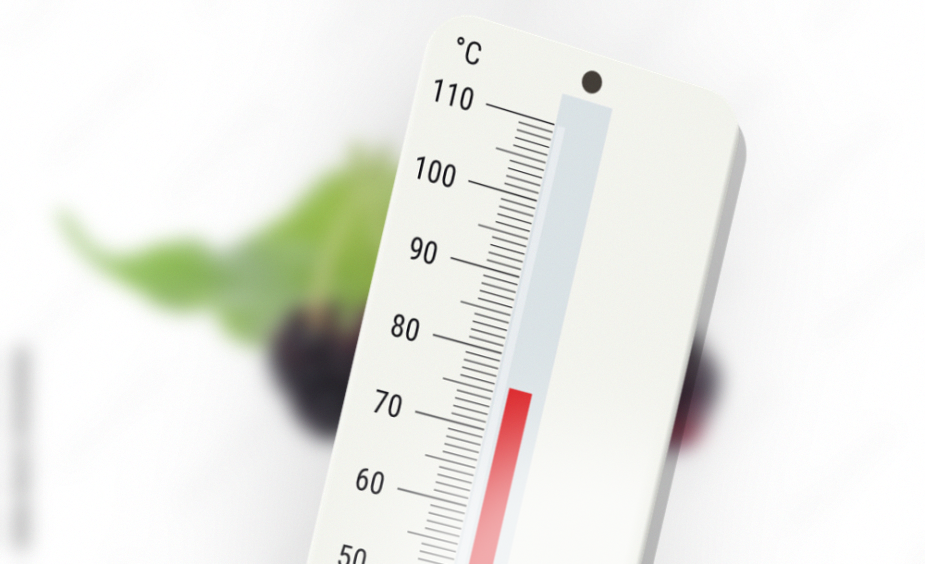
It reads 76 °C
